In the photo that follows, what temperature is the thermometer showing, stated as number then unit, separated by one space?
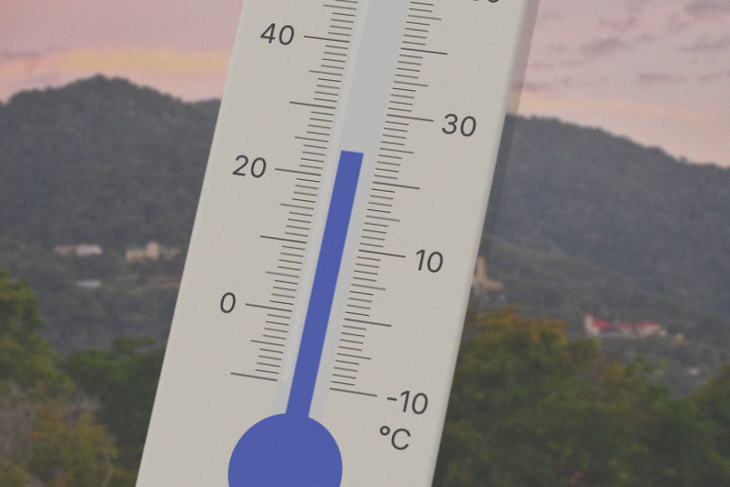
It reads 24 °C
